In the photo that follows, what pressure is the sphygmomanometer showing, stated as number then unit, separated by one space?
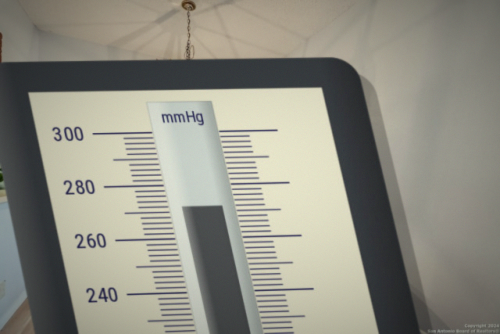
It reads 272 mmHg
